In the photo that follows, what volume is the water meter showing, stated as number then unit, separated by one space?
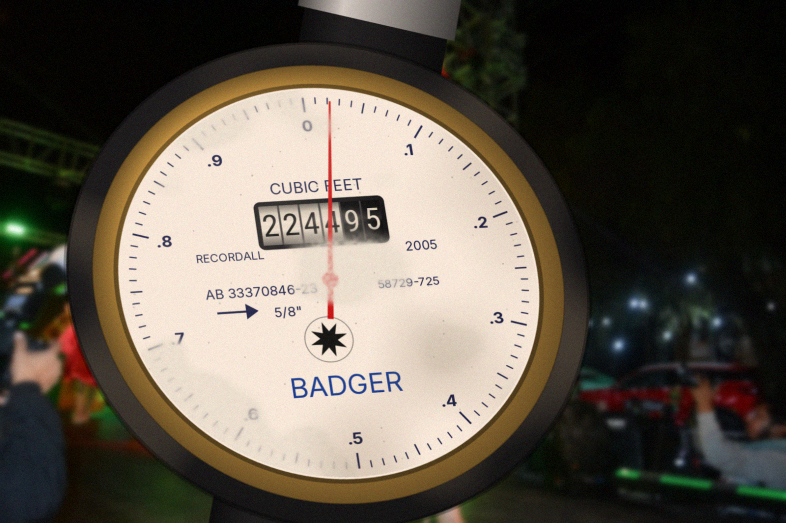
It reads 224495.02 ft³
